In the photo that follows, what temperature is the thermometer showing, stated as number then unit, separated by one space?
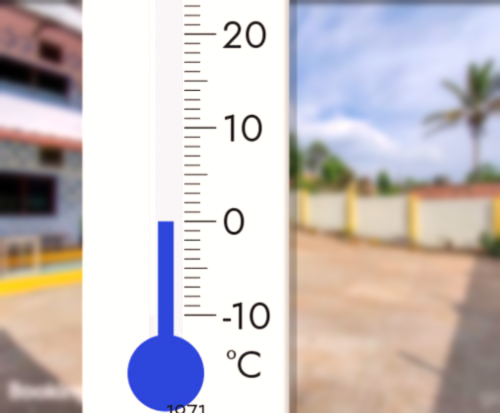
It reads 0 °C
